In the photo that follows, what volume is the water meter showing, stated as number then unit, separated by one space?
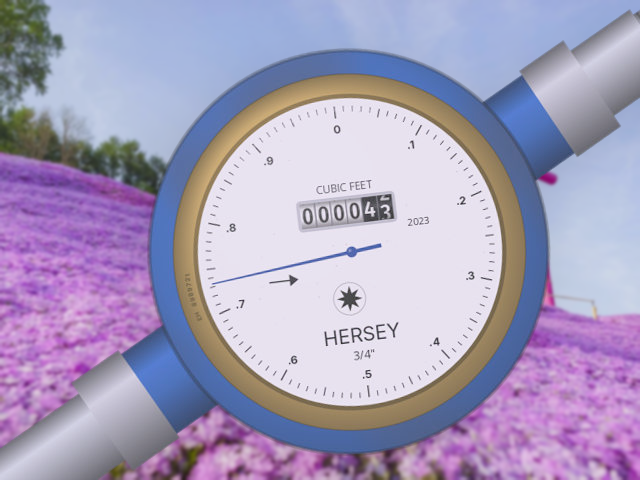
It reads 42.73 ft³
